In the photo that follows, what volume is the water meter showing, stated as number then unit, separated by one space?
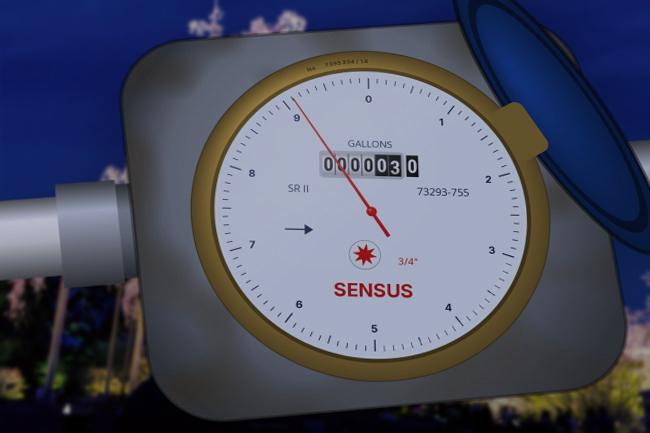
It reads 29.1 gal
